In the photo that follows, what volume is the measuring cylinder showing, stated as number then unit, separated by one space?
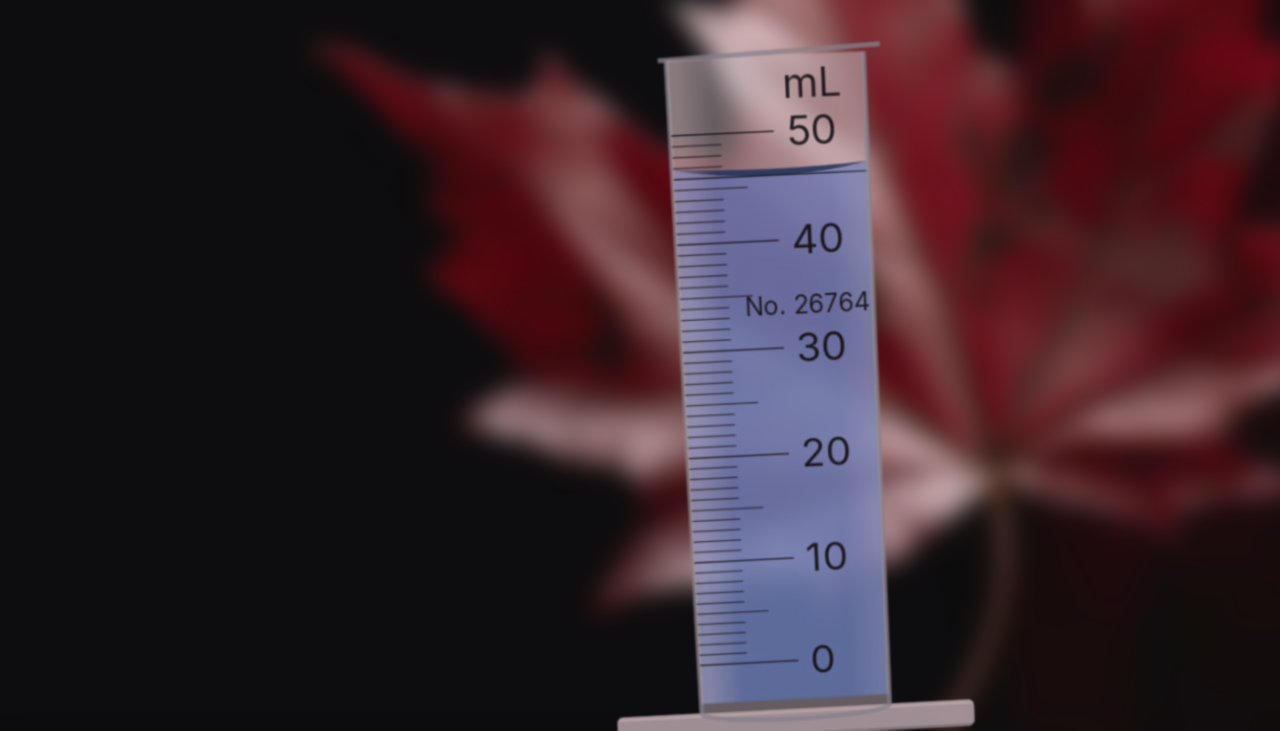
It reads 46 mL
